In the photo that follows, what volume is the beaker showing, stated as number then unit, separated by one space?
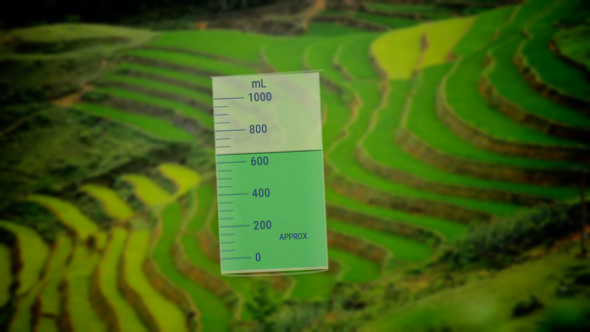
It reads 650 mL
